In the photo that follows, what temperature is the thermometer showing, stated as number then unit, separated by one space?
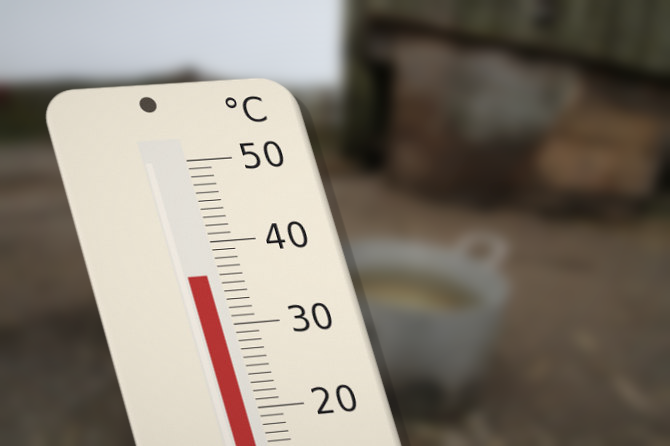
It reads 36 °C
